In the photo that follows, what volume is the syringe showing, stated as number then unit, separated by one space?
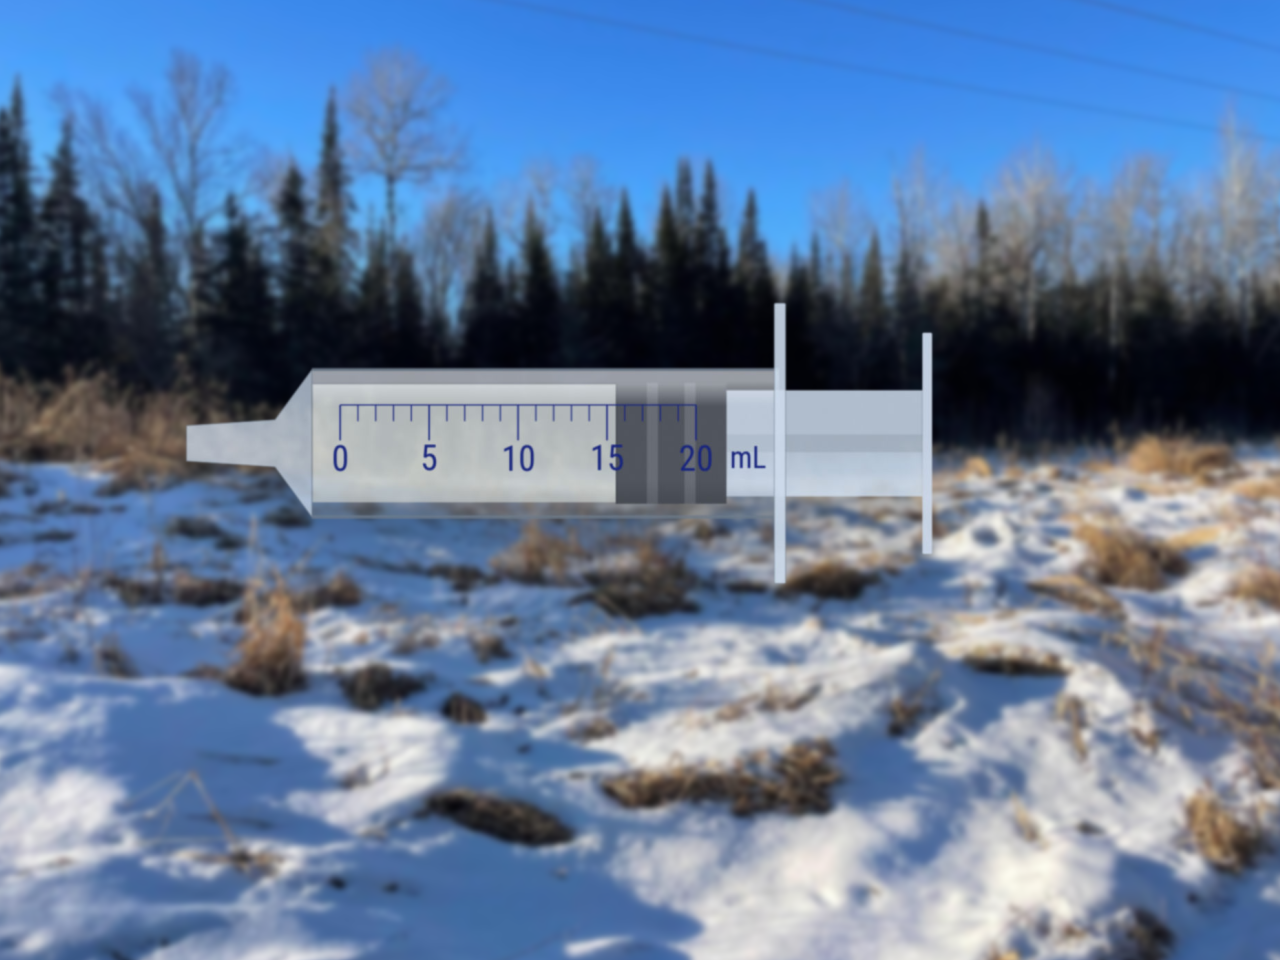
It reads 15.5 mL
